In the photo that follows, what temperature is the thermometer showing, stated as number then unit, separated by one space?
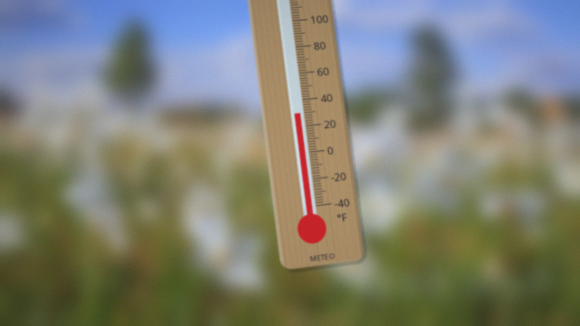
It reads 30 °F
